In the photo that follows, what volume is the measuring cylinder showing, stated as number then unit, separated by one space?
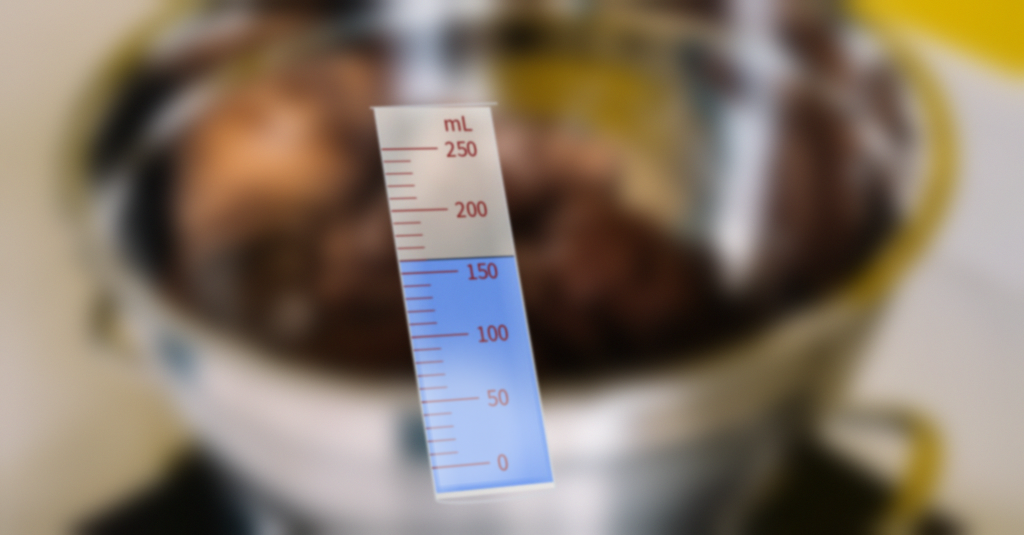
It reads 160 mL
